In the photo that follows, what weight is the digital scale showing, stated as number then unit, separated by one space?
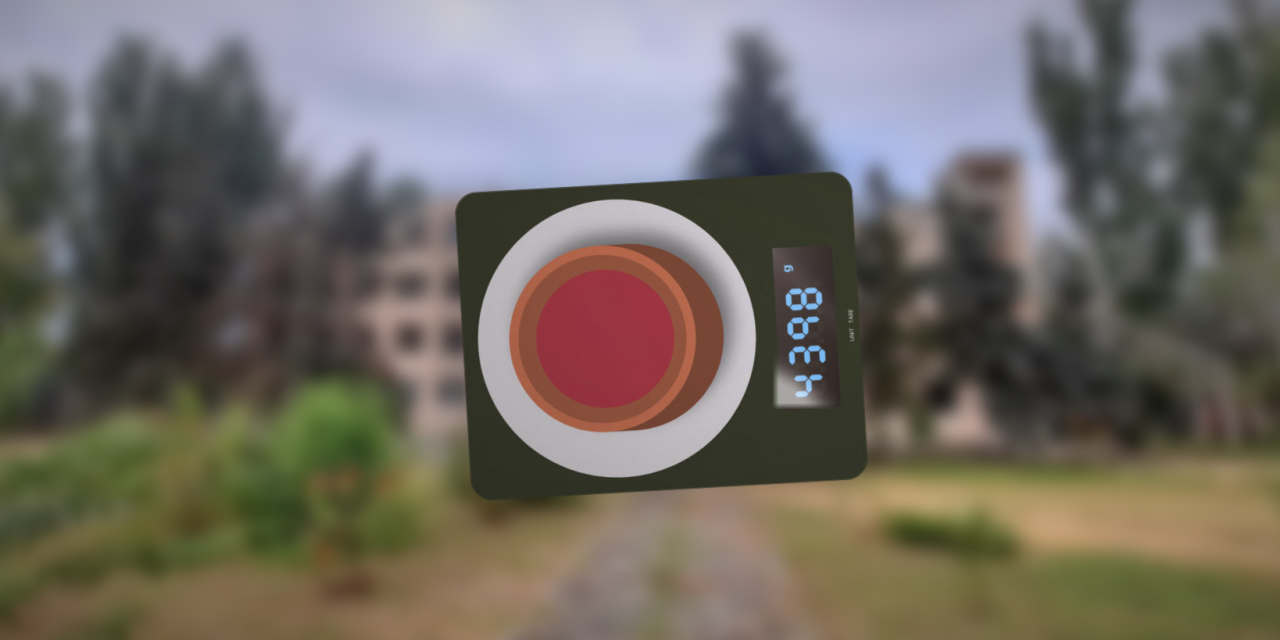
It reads 4398 g
